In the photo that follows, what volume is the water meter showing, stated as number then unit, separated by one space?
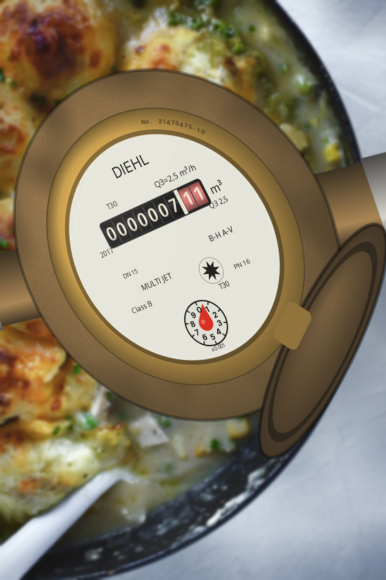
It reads 7.110 m³
